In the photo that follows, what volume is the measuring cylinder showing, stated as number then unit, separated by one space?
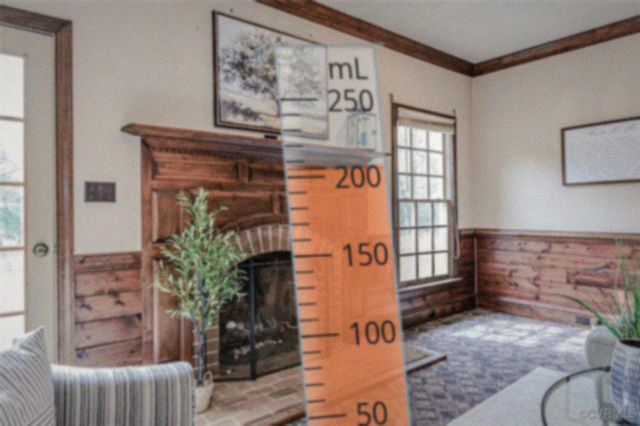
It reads 205 mL
